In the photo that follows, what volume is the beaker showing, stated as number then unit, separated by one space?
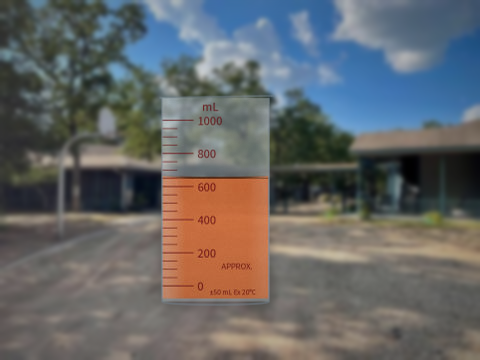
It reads 650 mL
